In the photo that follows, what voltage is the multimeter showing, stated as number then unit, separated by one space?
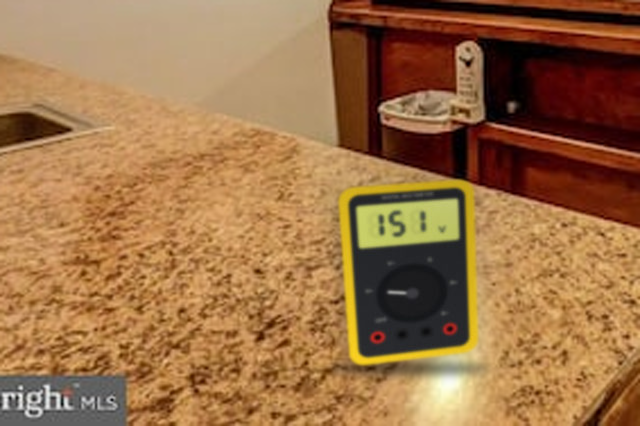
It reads 151 V
